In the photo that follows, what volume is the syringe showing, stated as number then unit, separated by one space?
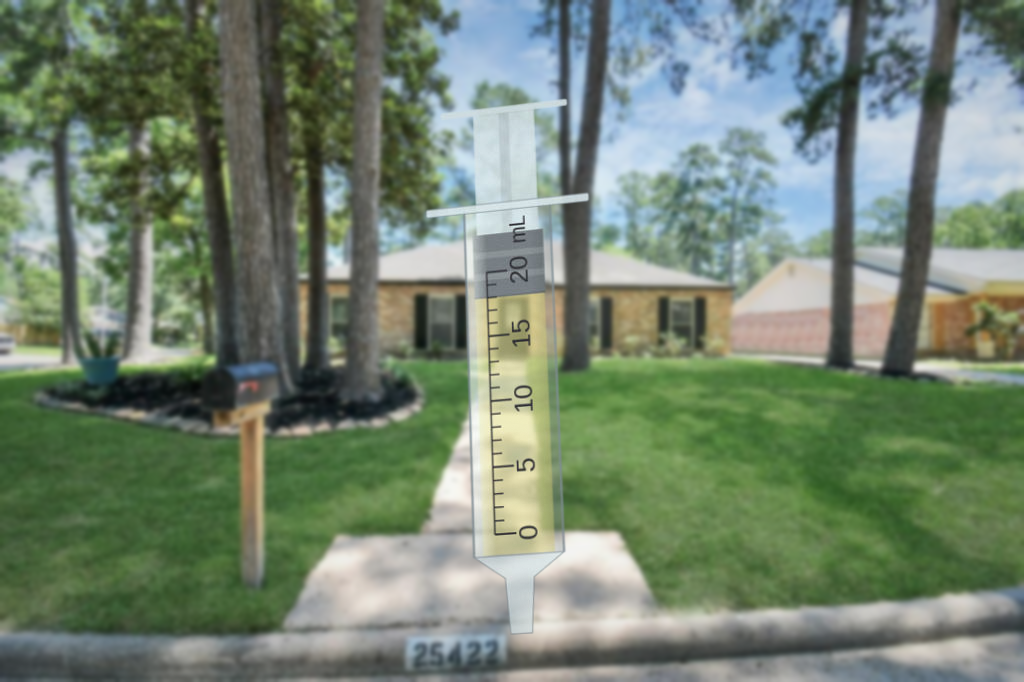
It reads 18 mL
